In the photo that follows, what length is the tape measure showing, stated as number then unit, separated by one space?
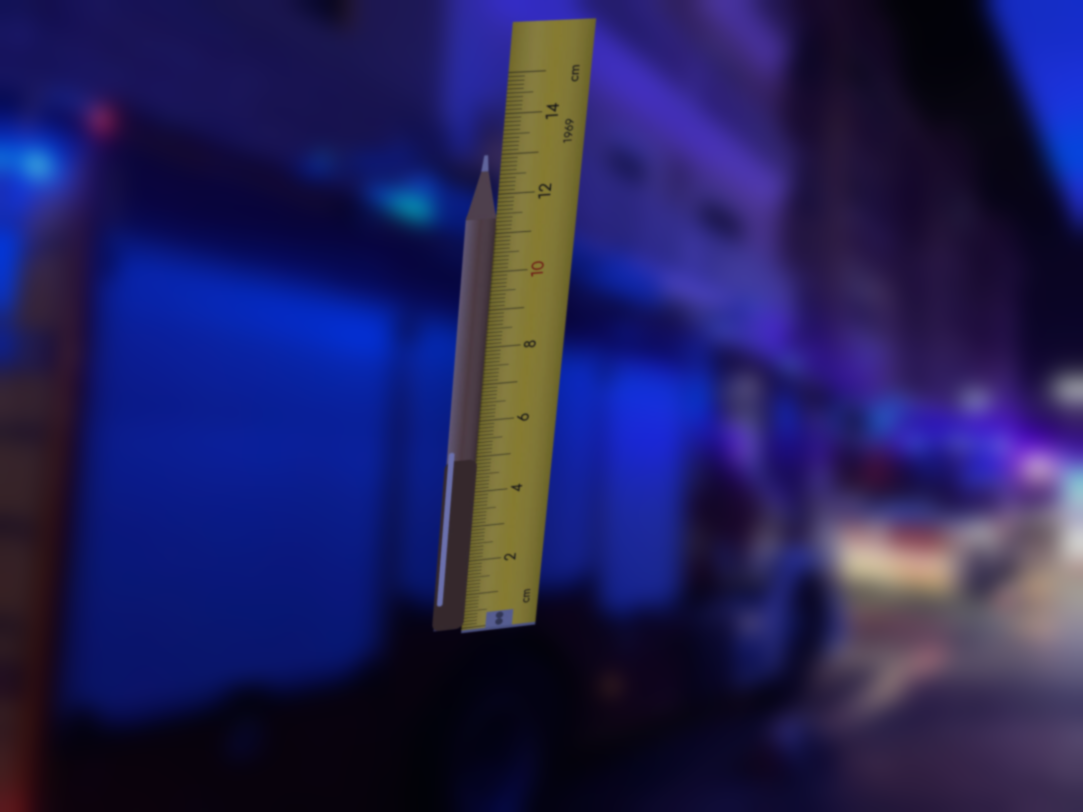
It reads 13 cm
